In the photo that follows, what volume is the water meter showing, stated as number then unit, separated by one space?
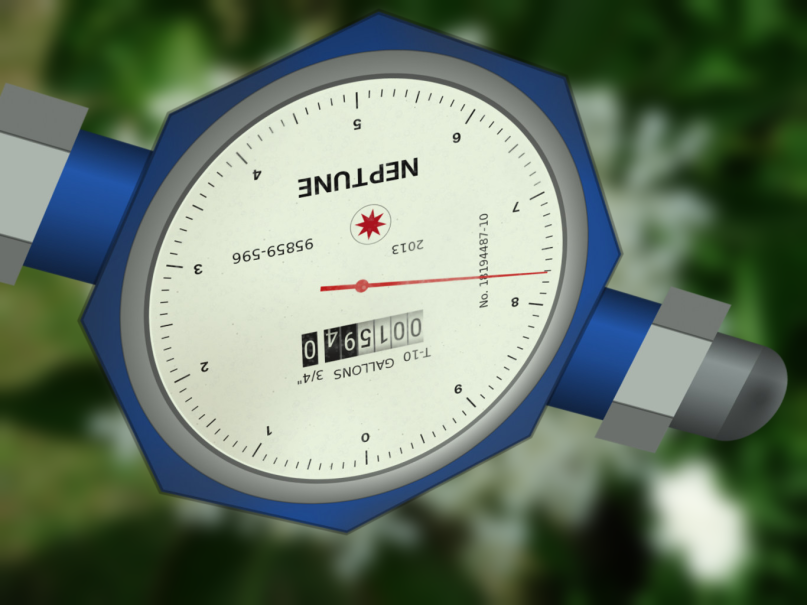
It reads 15937.7 gal
